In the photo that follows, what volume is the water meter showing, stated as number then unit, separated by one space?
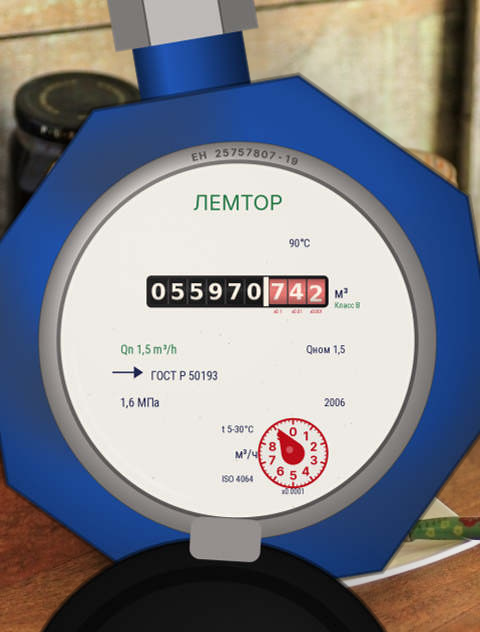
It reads 55970.7419 m³
